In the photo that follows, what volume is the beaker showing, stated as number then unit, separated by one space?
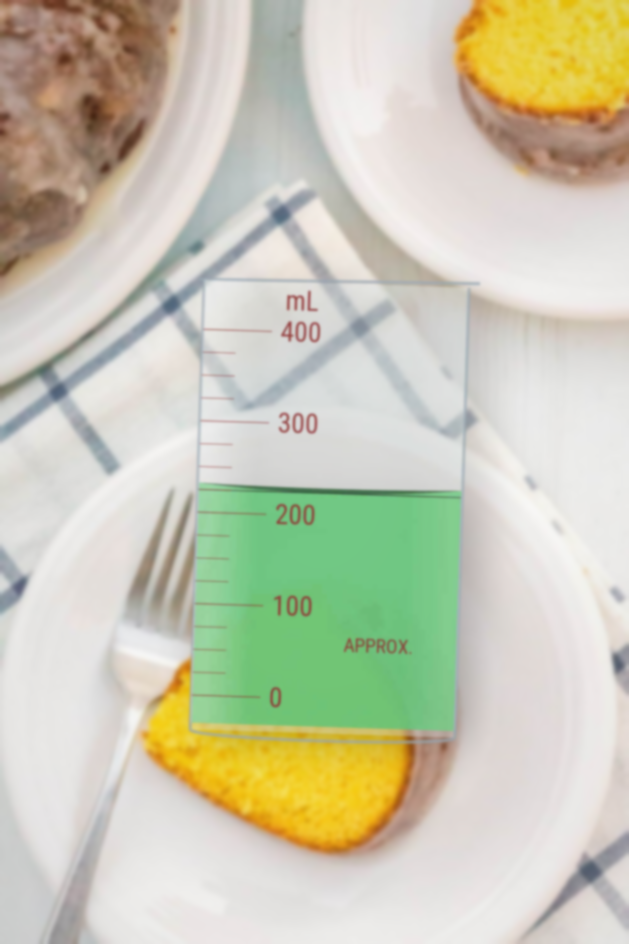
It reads 225 mL
